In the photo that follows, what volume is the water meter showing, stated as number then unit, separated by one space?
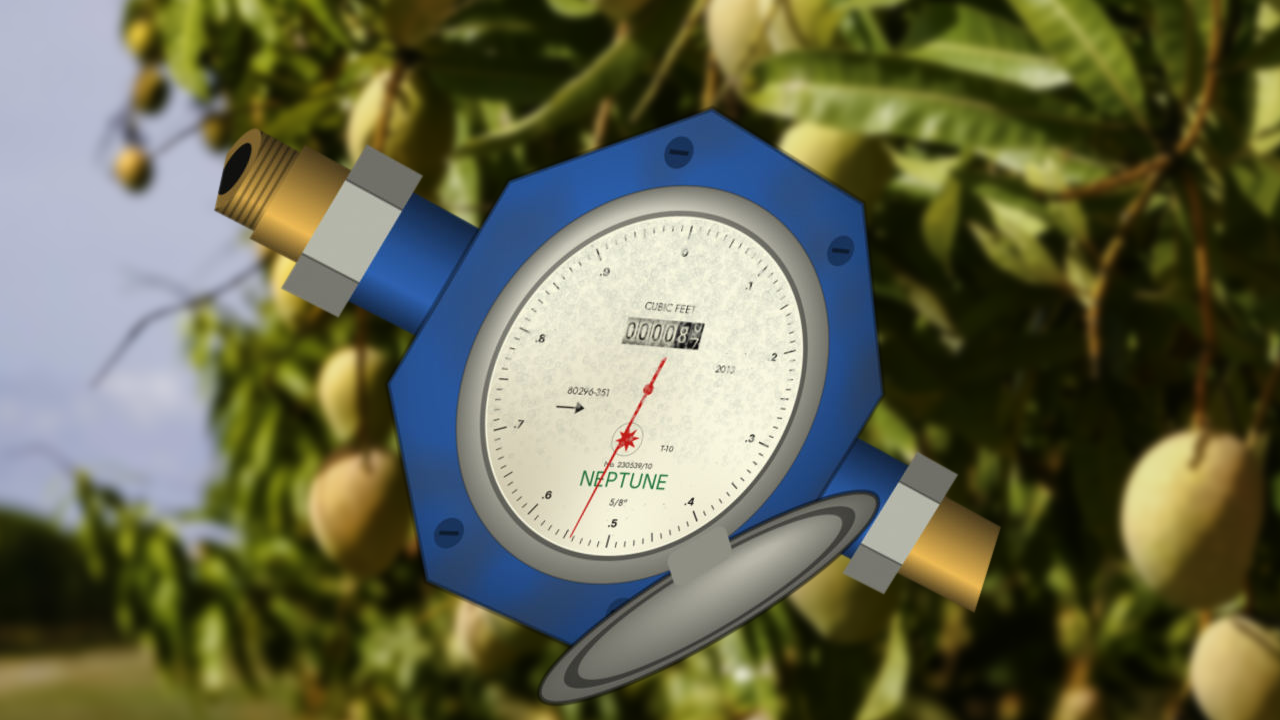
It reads 86.54 ft³
